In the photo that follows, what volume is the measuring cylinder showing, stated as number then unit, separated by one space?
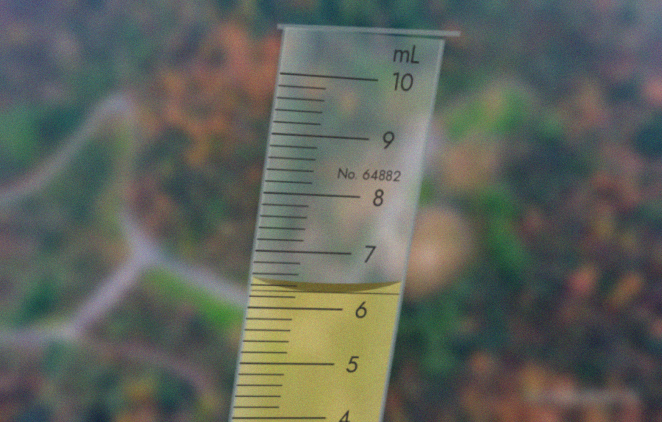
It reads 6.3 mL
